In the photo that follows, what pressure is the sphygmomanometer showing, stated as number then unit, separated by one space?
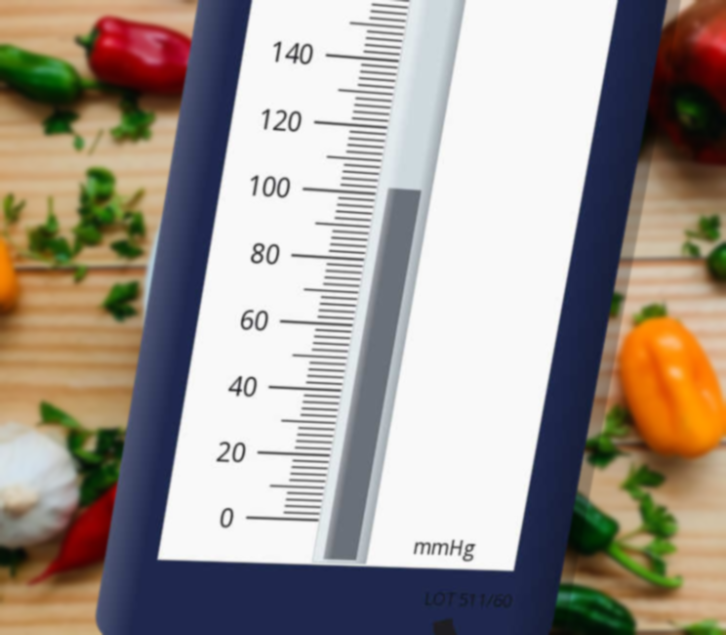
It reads 102 mmHg
